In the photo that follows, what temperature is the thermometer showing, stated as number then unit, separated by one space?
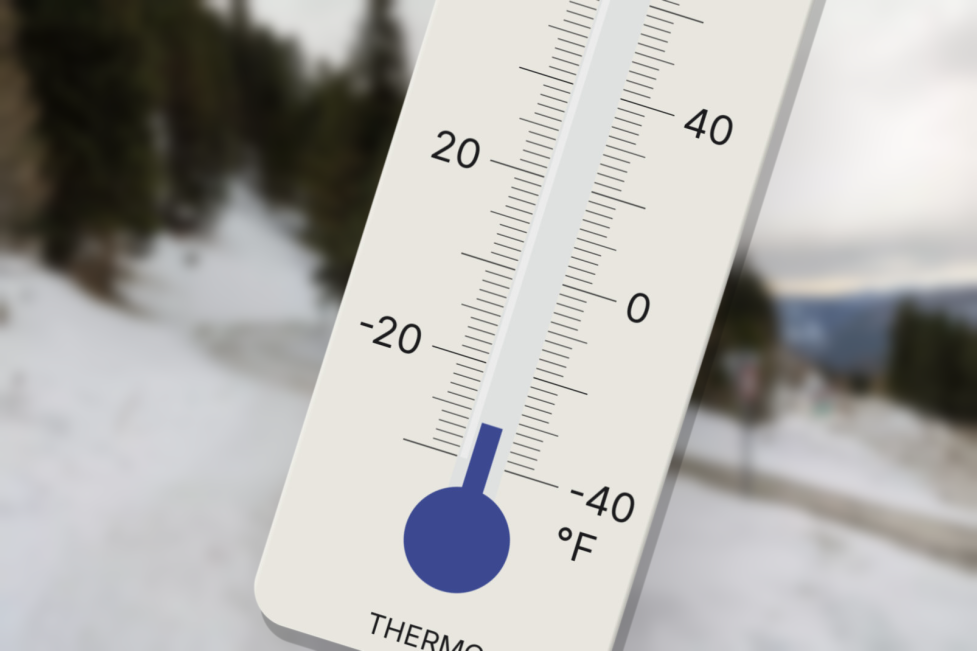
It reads -32 °F
